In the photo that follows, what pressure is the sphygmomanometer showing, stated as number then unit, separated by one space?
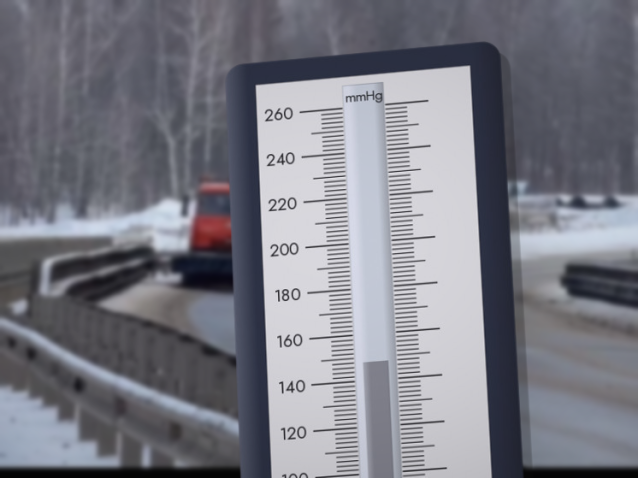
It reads 148 mmHg
